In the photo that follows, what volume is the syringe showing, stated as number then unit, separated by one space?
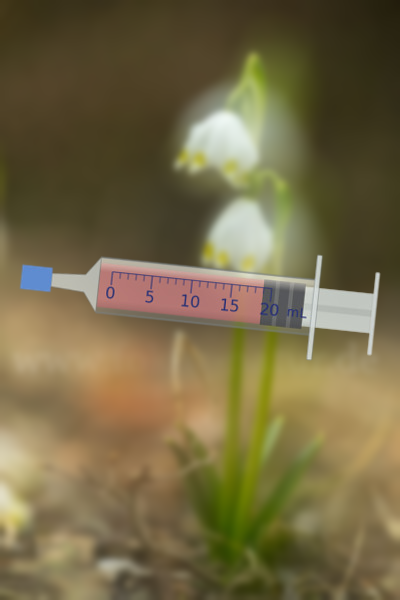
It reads 19 mL
